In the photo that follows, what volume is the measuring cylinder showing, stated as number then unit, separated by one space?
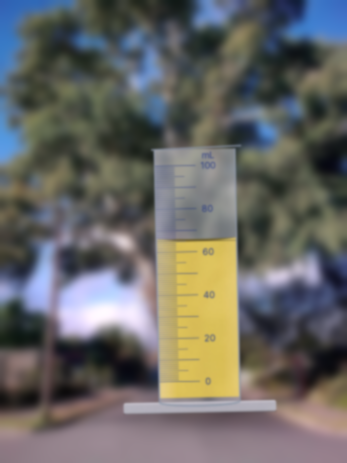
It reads 65 mL
